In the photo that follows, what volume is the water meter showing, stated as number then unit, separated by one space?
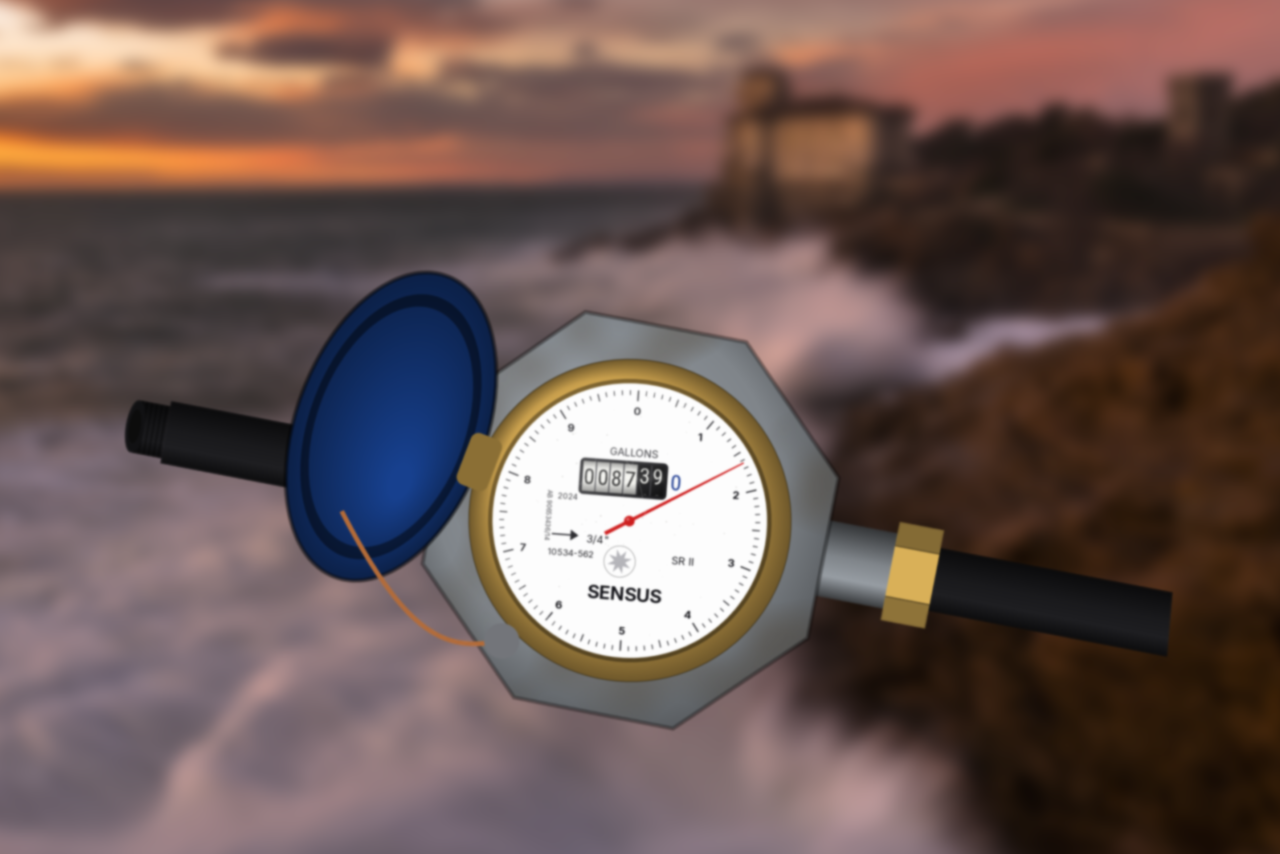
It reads 87391.6 gal
